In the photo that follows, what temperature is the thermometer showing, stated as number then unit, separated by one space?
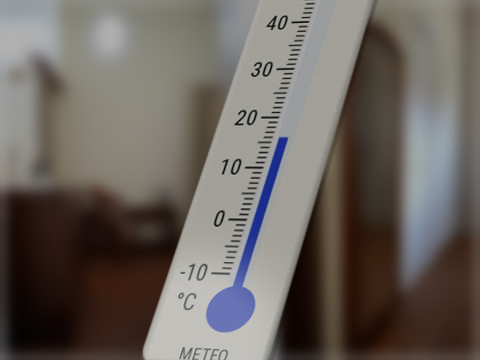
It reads 16 °C
